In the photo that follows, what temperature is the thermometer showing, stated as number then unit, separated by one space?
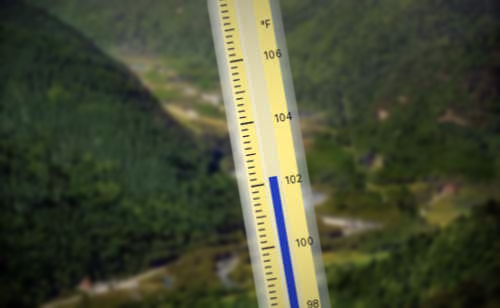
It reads 102.2 °F
